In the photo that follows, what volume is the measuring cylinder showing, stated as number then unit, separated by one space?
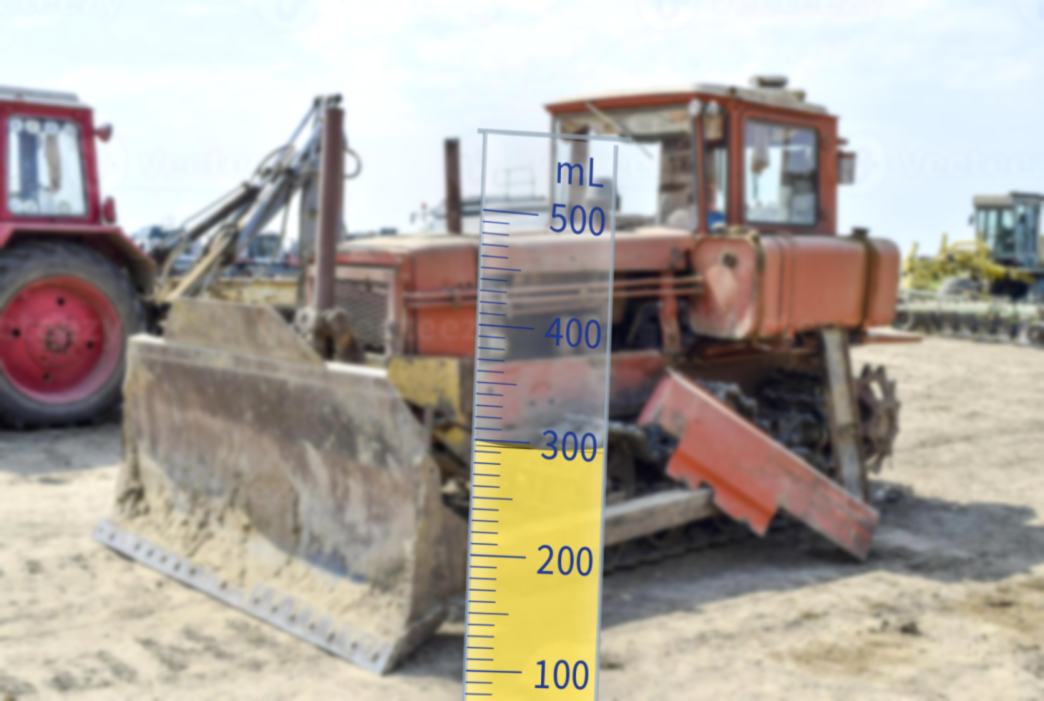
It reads 295 mL
